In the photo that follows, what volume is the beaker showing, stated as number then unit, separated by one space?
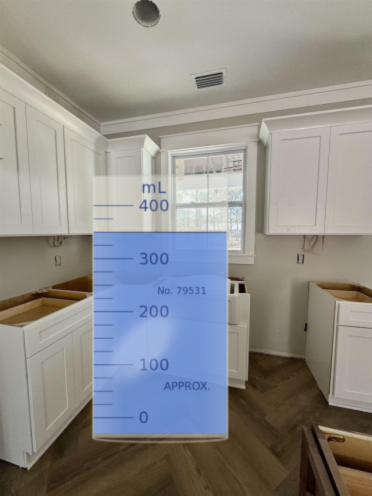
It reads 350 mL
